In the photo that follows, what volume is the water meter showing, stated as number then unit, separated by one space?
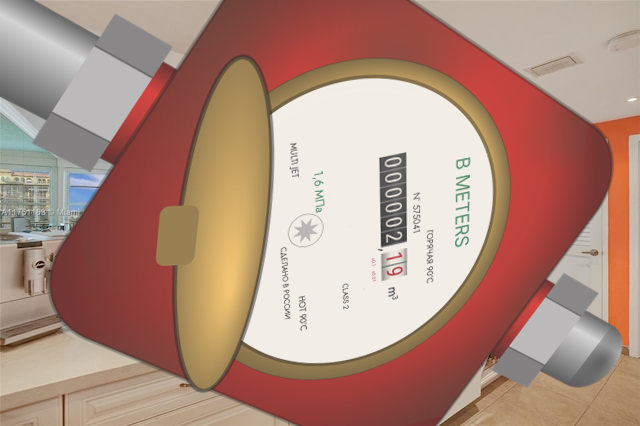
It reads 2.19 m³
